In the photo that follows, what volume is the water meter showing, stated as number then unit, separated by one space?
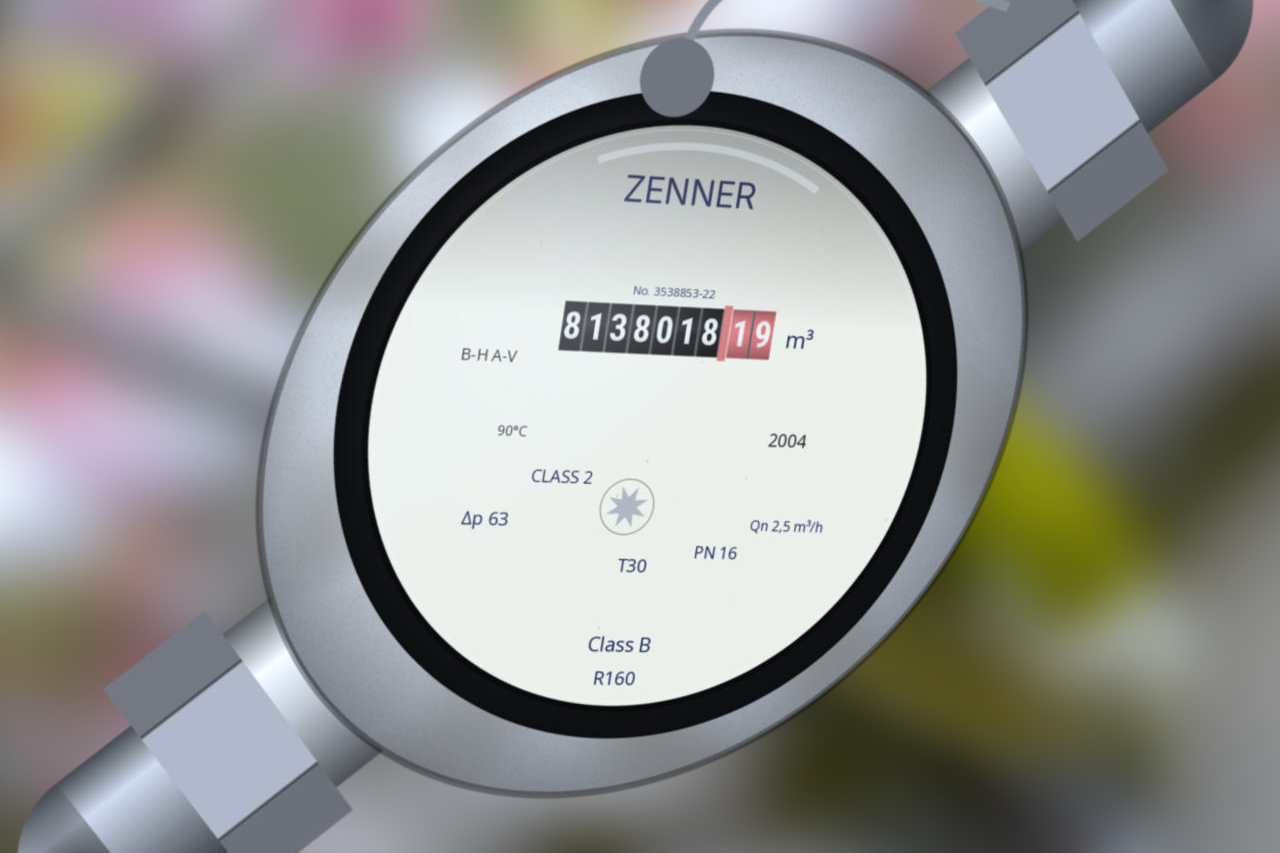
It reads 8138018.19 m³
